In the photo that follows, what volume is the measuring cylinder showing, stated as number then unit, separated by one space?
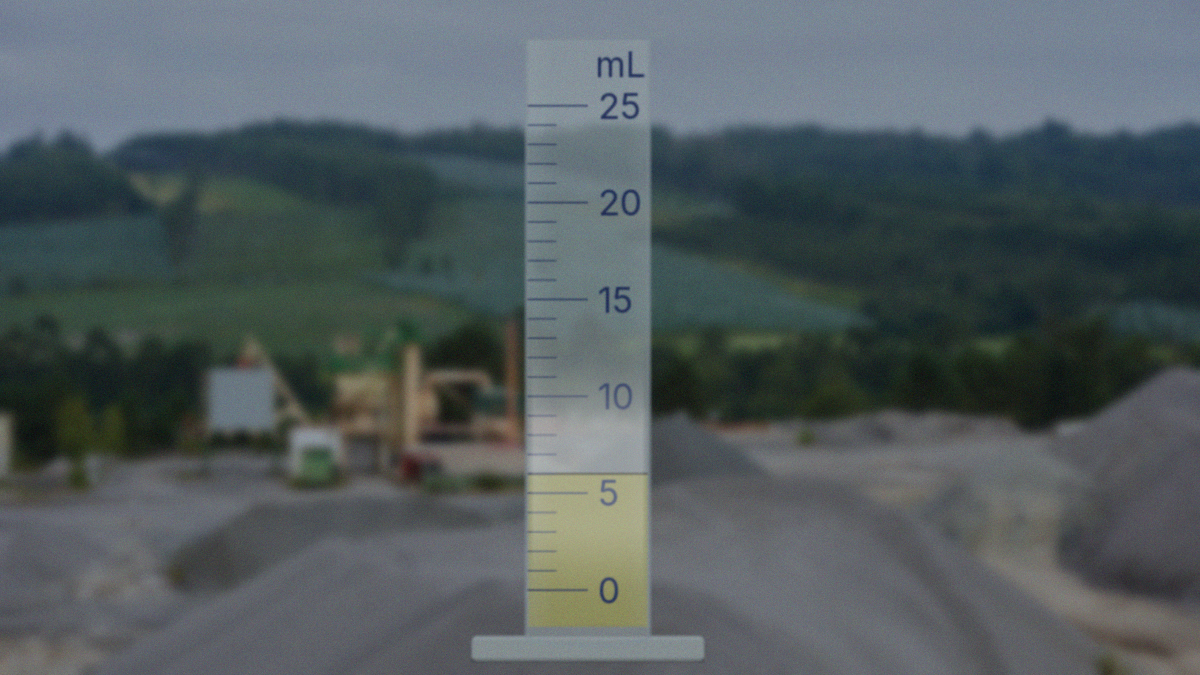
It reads 6 mL
